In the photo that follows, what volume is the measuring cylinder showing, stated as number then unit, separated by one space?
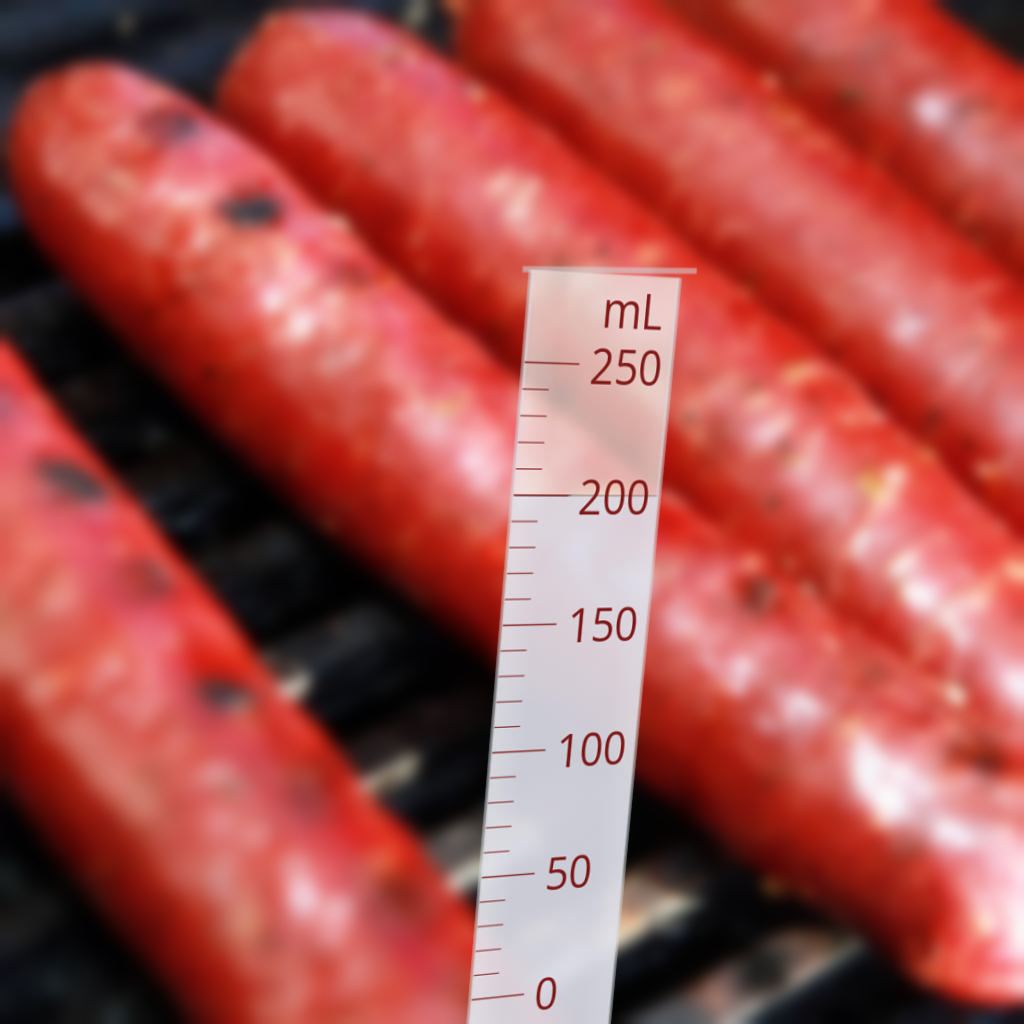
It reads 200 mL
